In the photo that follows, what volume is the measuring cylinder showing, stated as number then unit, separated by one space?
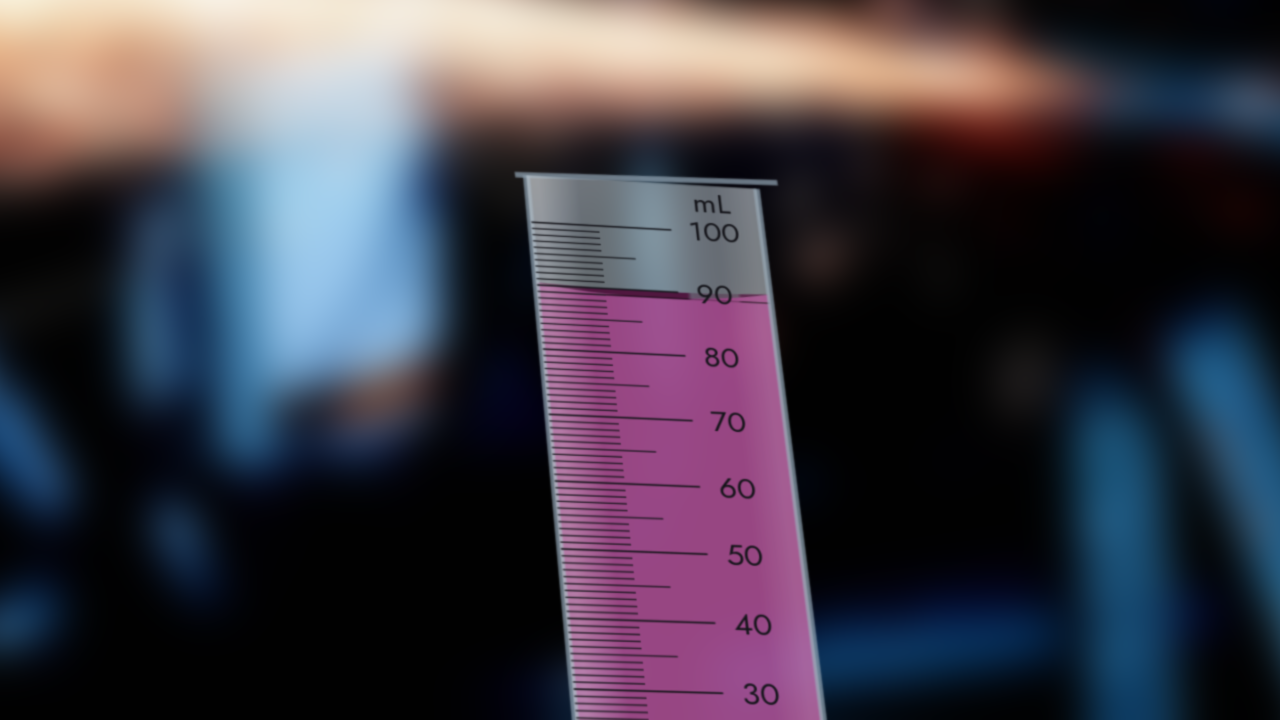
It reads 89 mL
